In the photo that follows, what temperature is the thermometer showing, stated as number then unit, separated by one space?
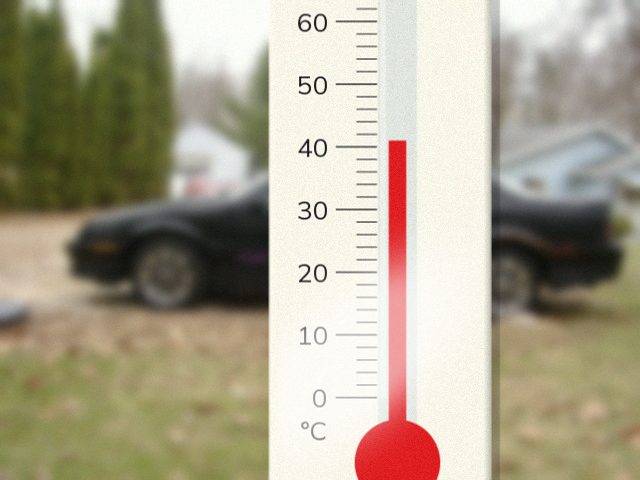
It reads 41 °C
